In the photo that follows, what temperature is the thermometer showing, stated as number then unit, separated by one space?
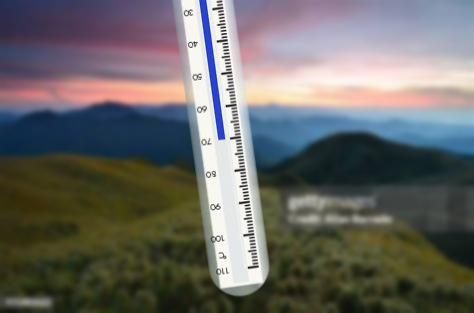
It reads 70 °C
